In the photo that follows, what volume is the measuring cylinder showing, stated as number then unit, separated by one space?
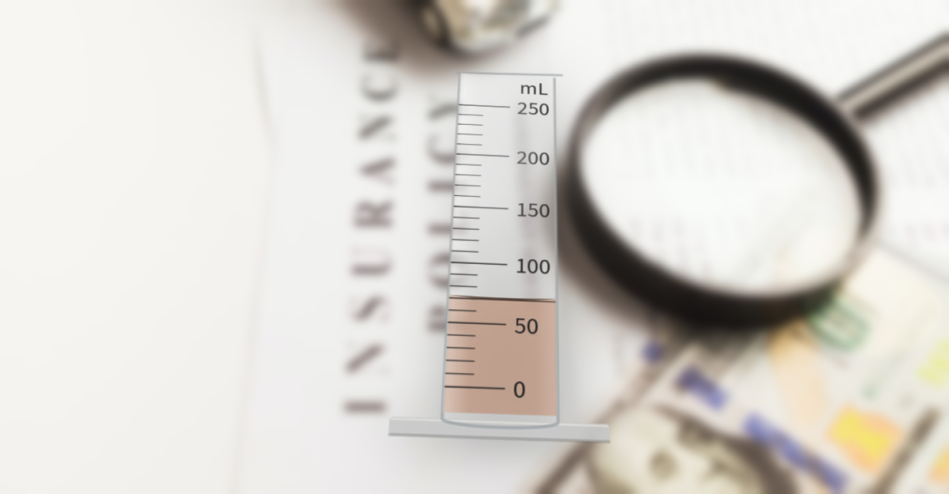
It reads 70 mL
